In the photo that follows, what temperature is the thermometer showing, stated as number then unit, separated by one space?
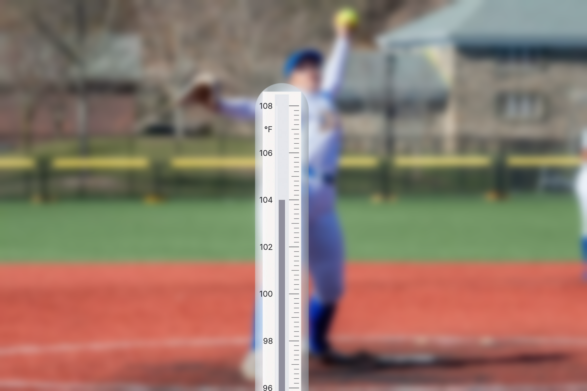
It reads 104 °F
